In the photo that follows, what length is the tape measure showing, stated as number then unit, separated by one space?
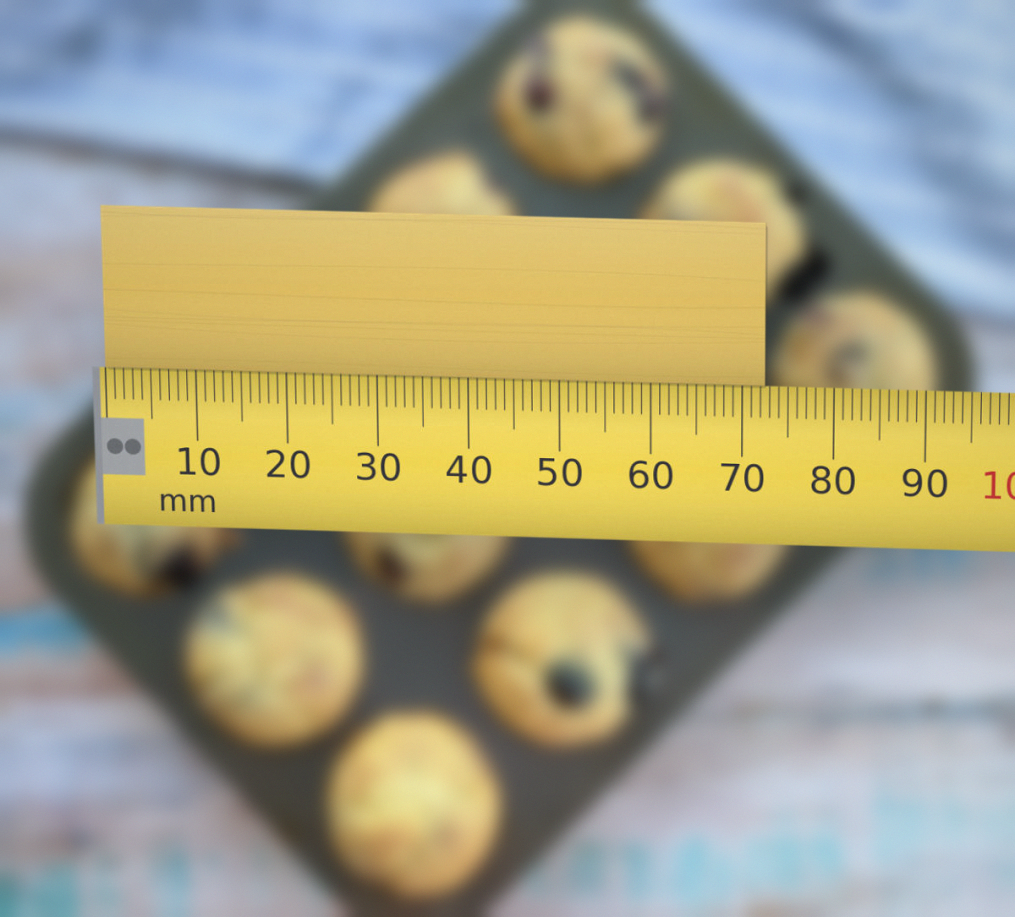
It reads 72.5 mm
